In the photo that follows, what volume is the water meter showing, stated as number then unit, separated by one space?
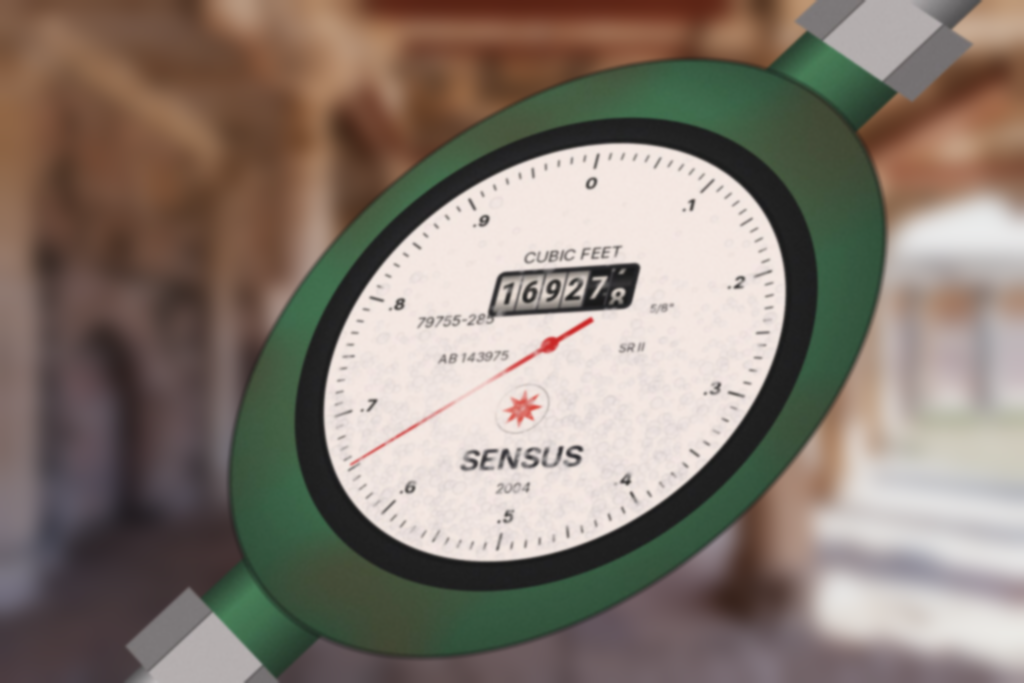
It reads 169277.65 ft³
